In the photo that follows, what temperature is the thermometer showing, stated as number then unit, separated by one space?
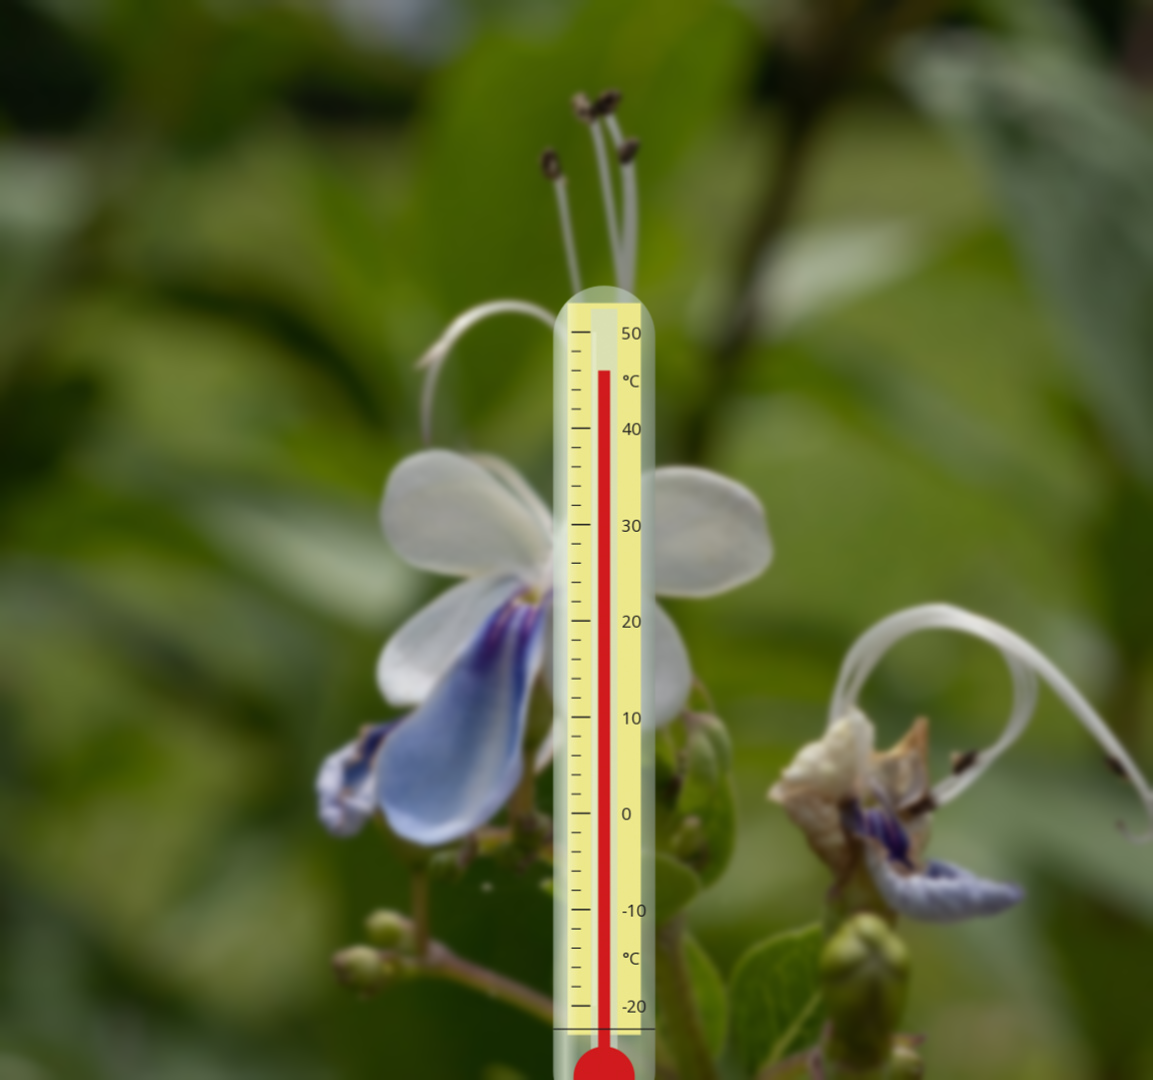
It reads 46 °C
